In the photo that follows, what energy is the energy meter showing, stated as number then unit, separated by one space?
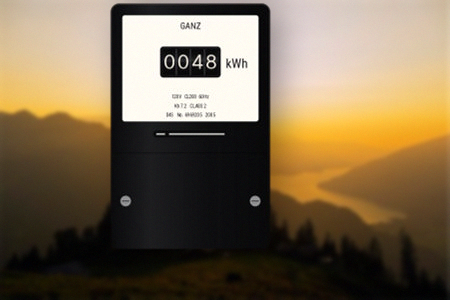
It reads 48 kWh
